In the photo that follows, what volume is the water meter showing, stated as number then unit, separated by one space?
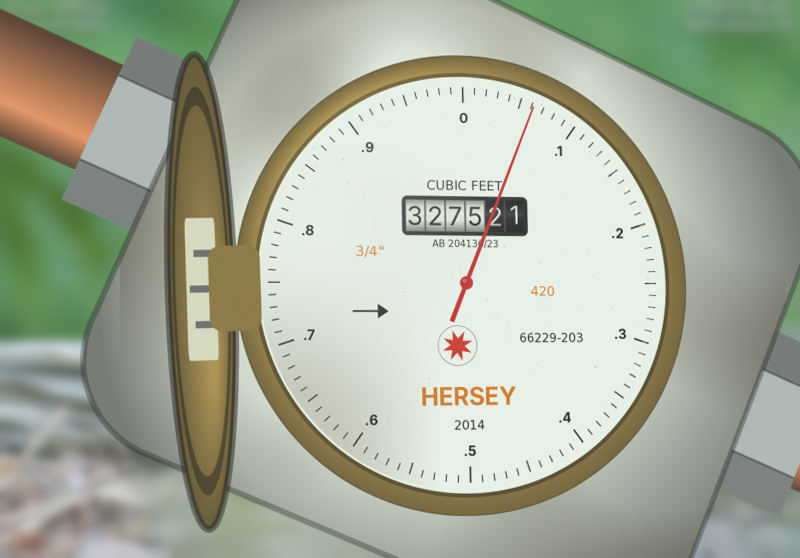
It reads 327521.06 ft³
